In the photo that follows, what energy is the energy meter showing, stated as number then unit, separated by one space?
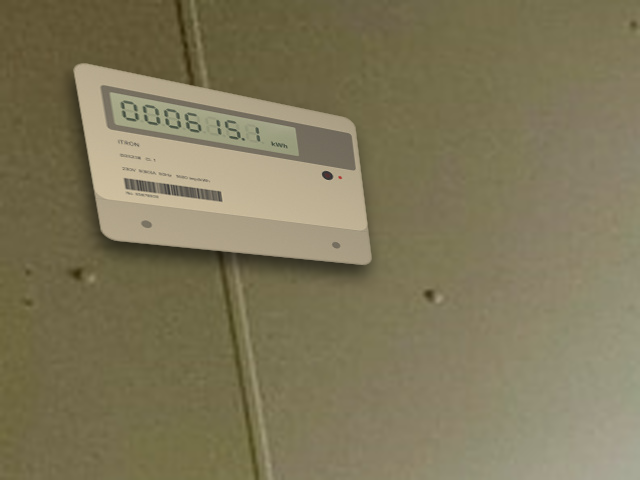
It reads 615.1 kWh
